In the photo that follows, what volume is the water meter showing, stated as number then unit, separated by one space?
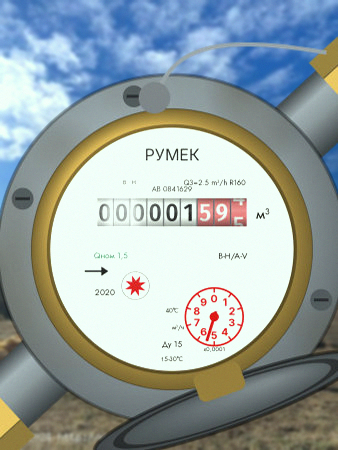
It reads 1.5945 m³
